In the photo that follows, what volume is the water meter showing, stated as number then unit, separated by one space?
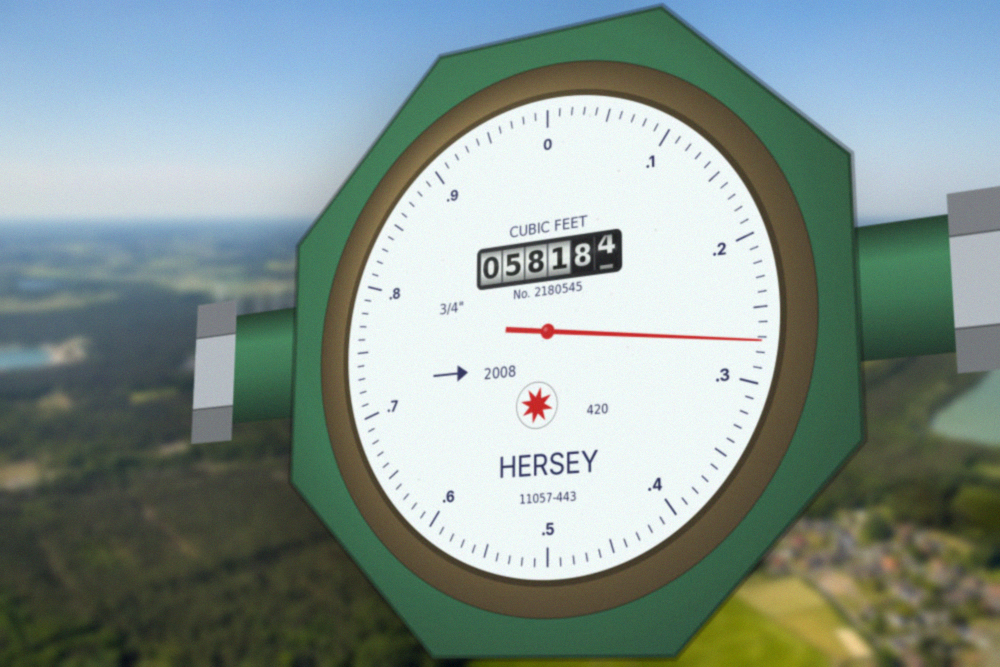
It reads 58184.27 ft³
